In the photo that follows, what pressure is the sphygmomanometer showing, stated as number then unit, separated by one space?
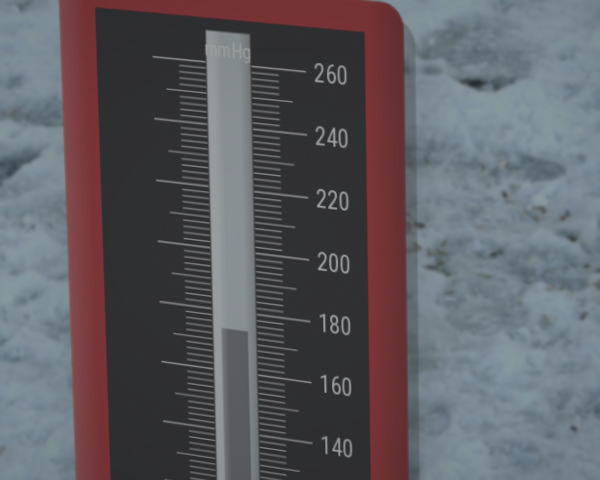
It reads 174 mmHg
